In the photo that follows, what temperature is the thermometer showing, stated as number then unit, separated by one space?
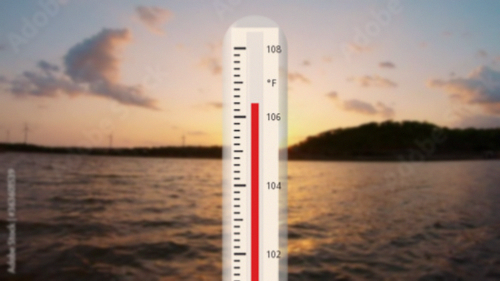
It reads 106.4 °F
